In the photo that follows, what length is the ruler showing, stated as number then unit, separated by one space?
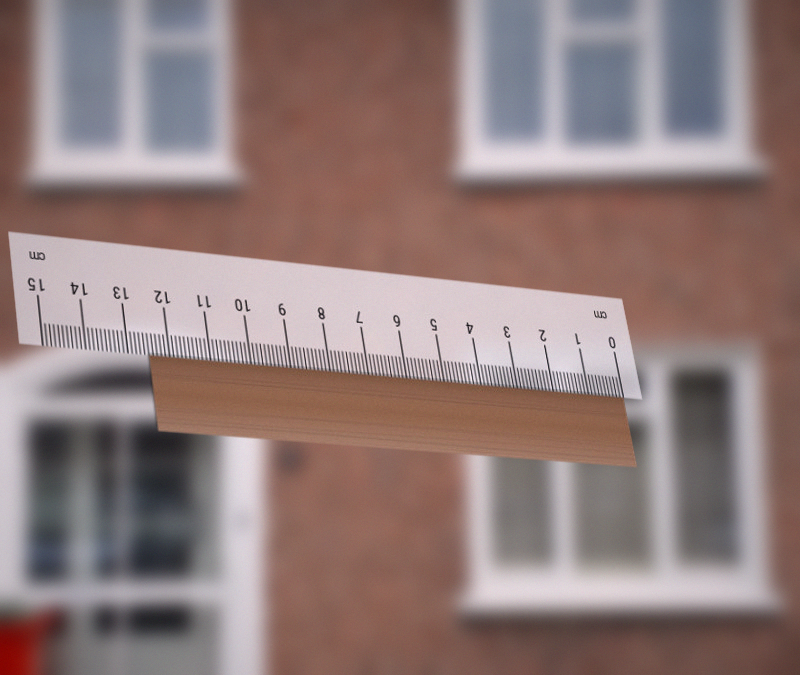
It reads 12.5 cm
